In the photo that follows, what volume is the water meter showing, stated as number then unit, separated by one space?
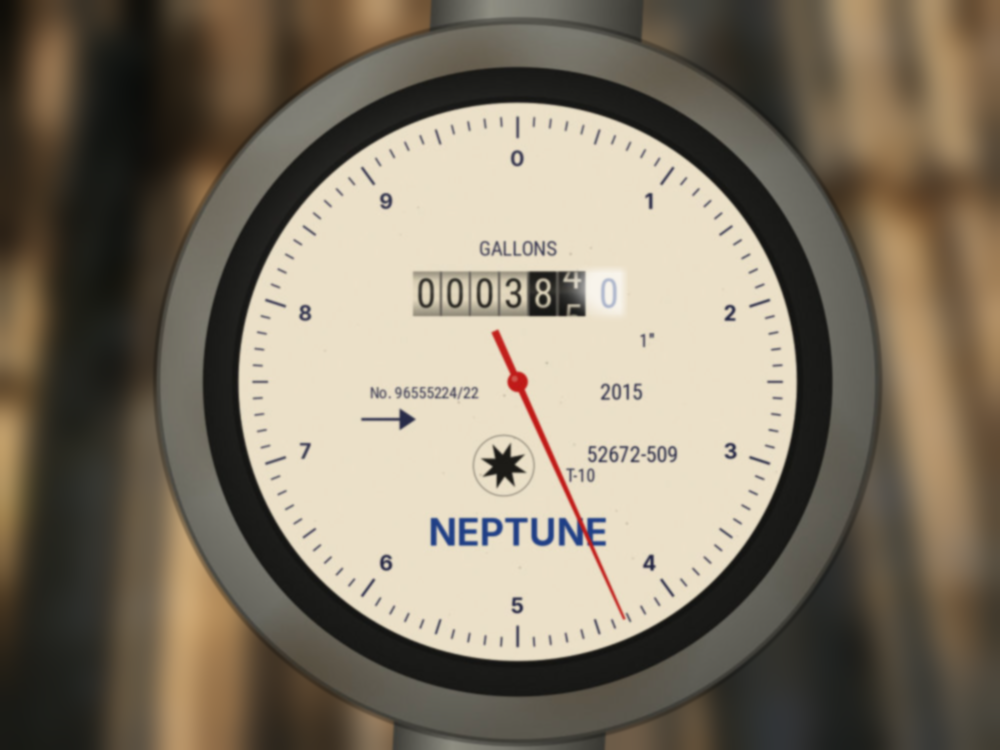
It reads 3844.3 gal
